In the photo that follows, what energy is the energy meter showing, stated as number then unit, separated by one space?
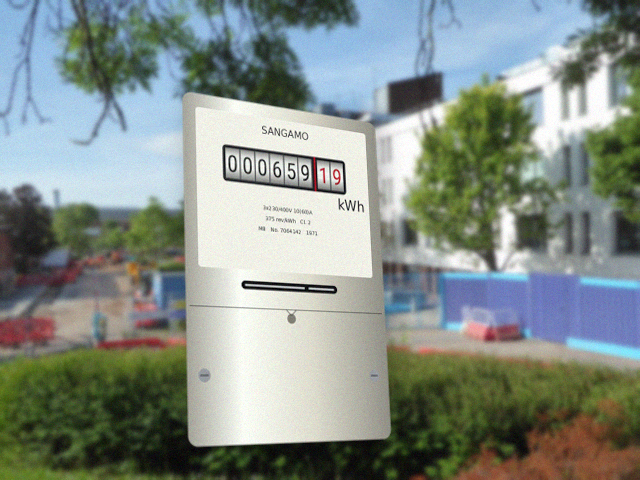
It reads 659.19 kWh
